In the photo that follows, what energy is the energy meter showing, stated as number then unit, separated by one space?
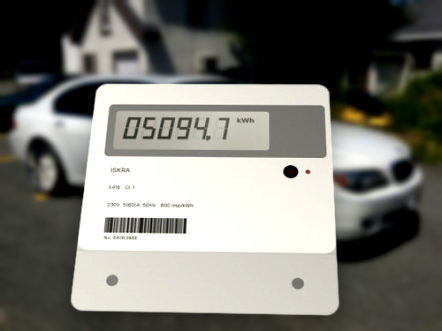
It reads 5094.7 kWh
